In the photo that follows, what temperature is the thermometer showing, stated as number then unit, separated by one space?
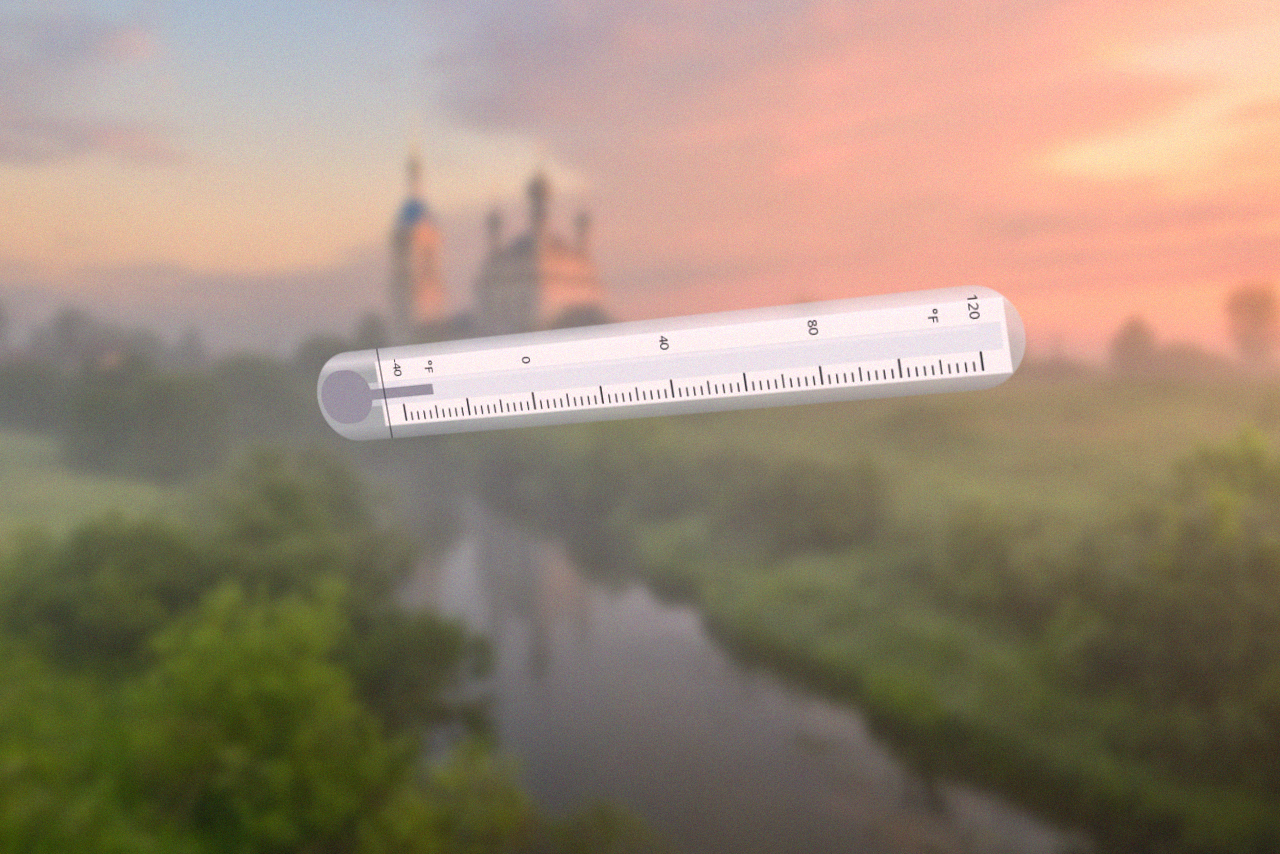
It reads -30 °F
